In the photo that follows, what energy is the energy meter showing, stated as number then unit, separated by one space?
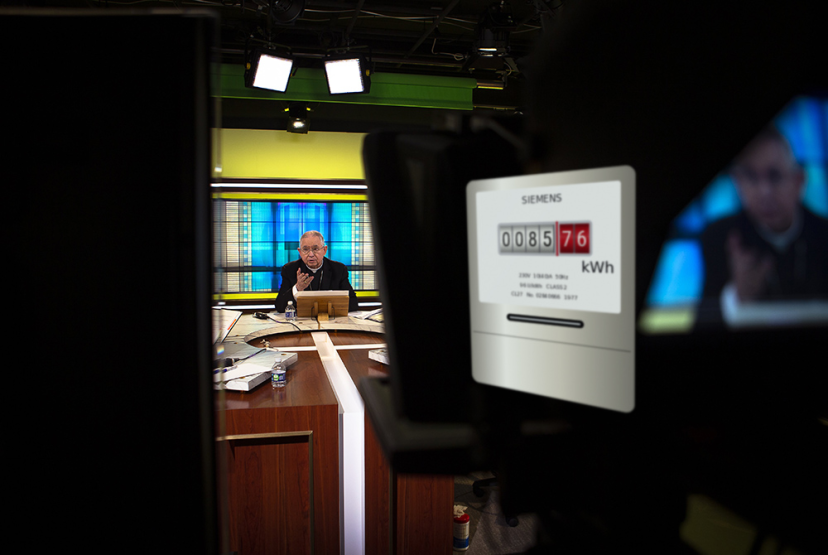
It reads 85.76 kWh
